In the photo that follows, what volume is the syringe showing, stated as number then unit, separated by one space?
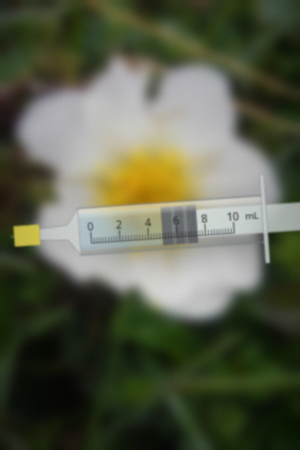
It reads 5 mL
